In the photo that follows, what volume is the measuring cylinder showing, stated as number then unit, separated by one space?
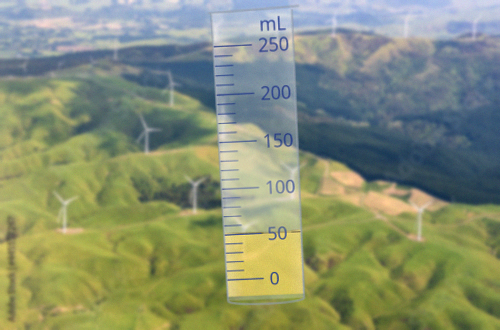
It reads 50 mL
